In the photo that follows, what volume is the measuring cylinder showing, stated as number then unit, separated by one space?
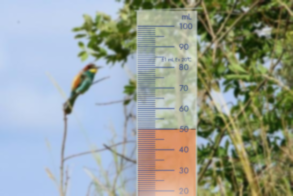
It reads 50 mL
